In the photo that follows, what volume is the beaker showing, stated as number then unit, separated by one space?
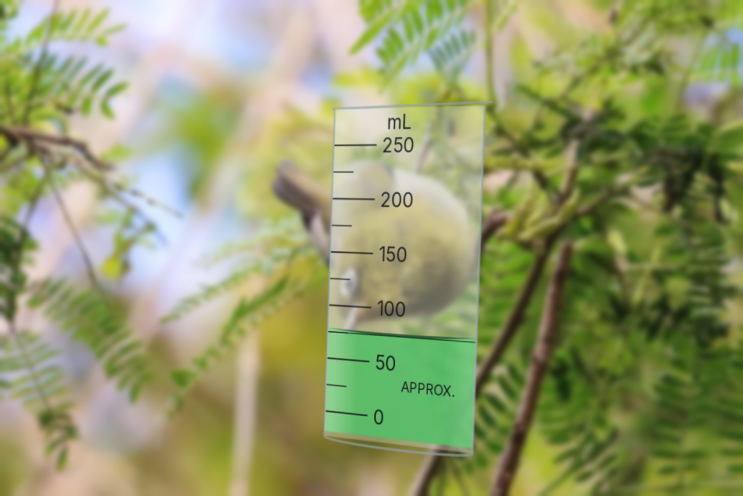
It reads 75 mL
